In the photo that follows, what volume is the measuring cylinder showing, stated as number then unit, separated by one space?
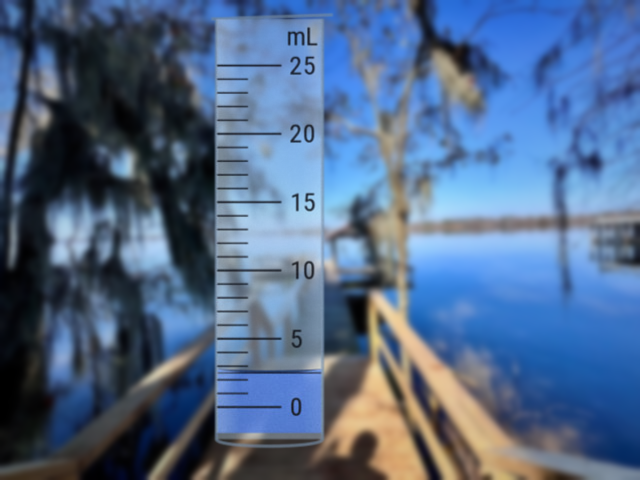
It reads 2.5 mL
